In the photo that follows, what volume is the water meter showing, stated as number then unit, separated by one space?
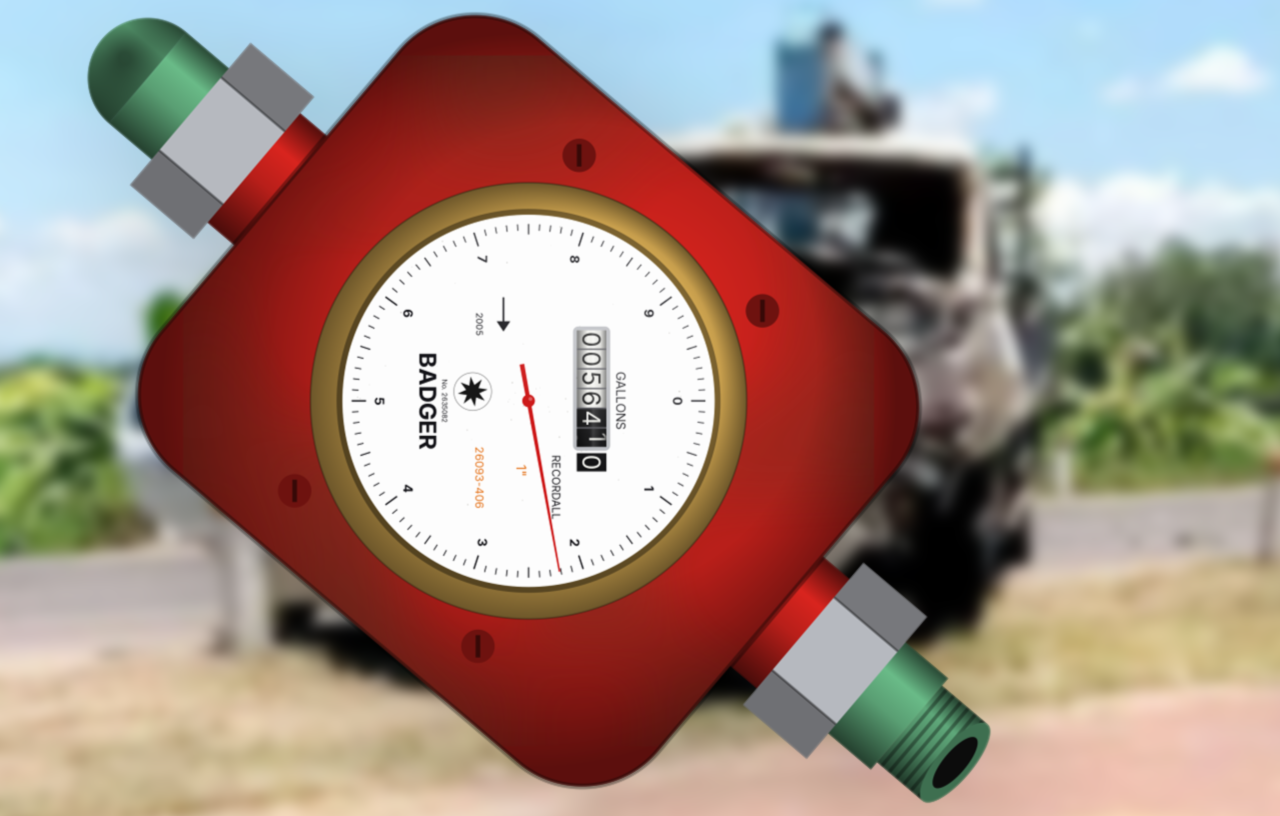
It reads 56412.2 gal
